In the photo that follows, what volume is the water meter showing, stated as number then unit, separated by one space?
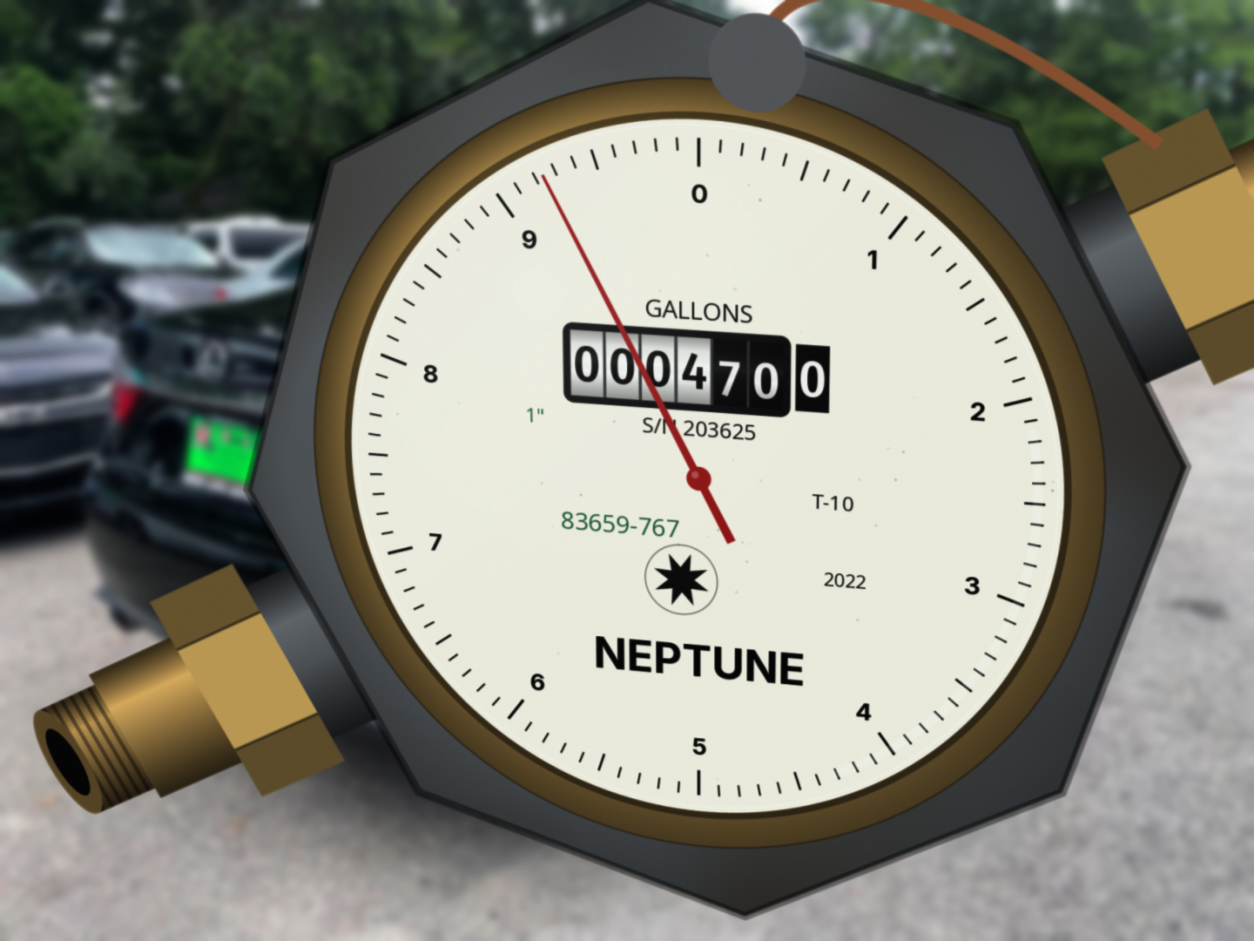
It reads 4699.2 gal
